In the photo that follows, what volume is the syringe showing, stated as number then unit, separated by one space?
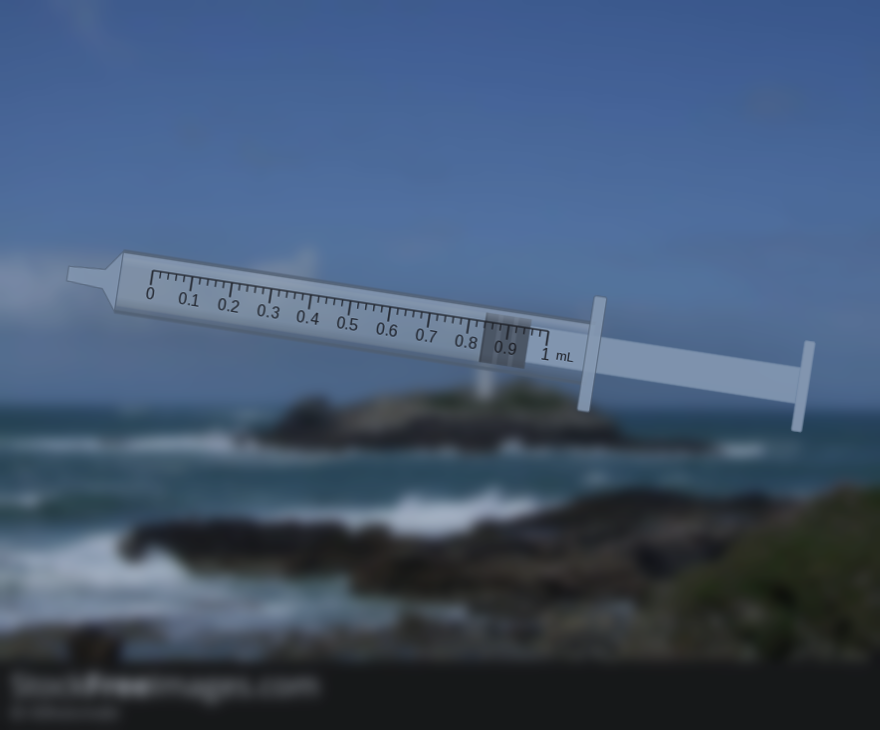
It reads 0.84 mL
